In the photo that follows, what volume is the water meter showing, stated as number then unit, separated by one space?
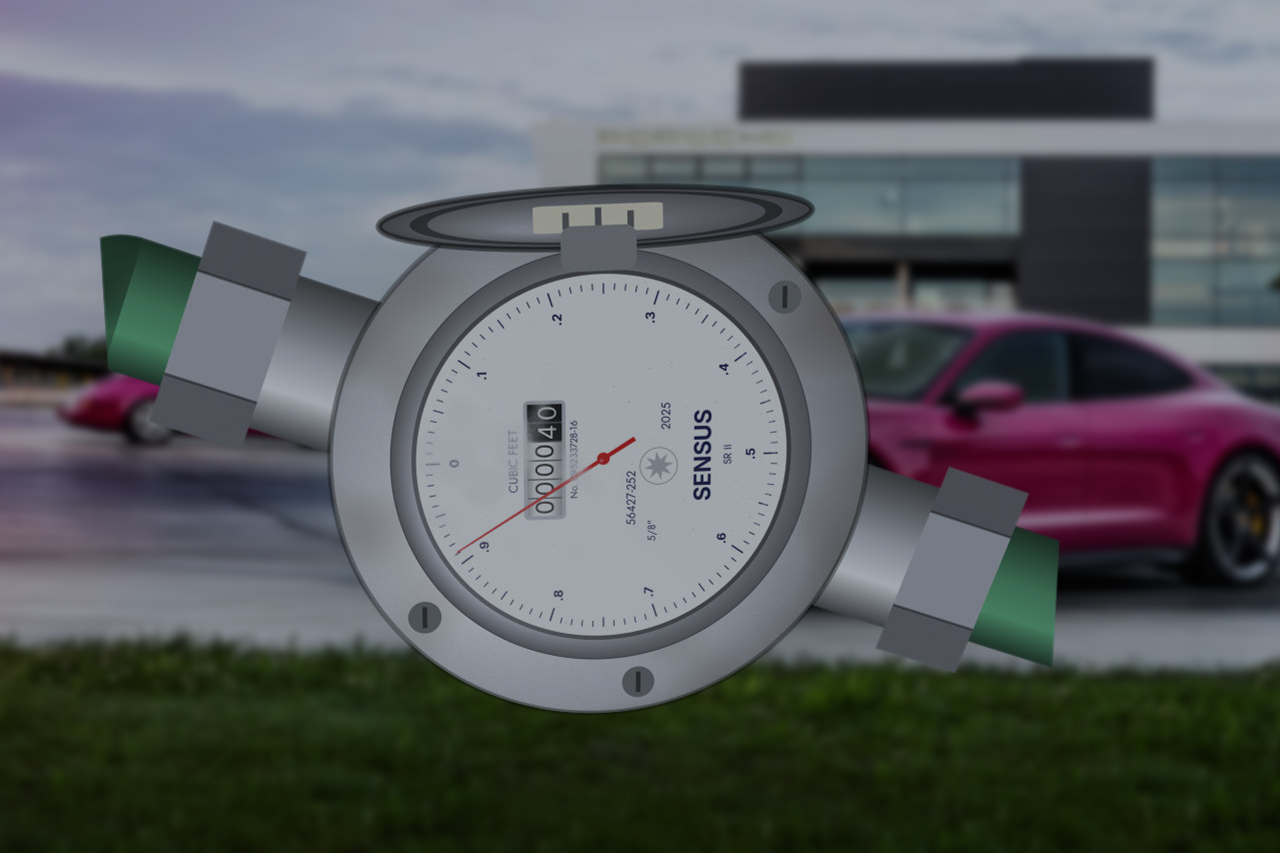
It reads 39.91 ft³
